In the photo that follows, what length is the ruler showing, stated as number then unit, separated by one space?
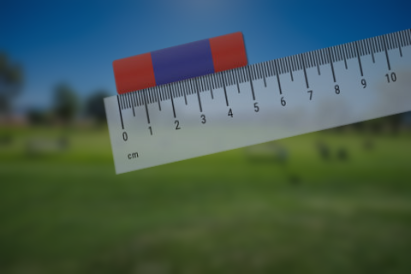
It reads 5 cm
